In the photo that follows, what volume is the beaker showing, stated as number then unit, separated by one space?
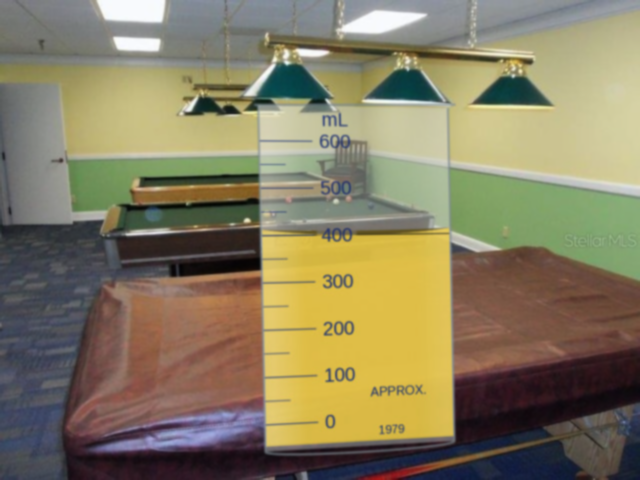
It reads 400 mL
